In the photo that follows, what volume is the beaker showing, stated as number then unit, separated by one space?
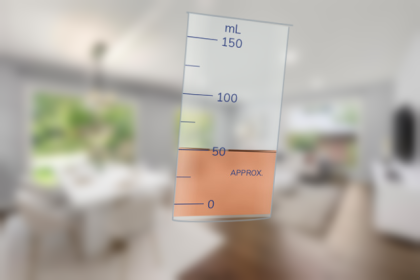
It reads 50 mL
